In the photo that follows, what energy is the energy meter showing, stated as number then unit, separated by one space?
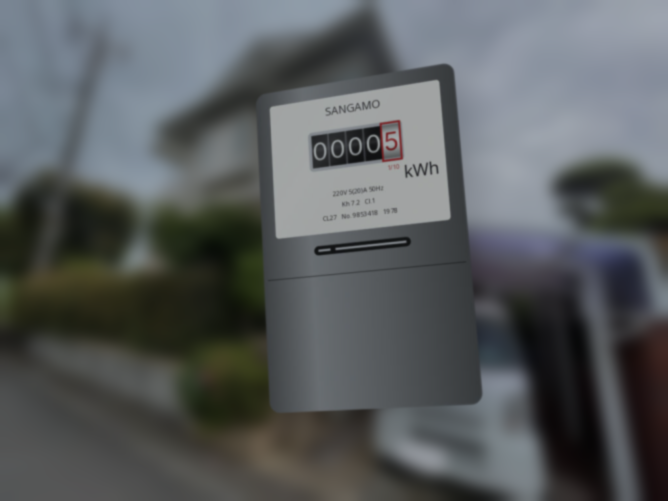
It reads 0.5 kWh
